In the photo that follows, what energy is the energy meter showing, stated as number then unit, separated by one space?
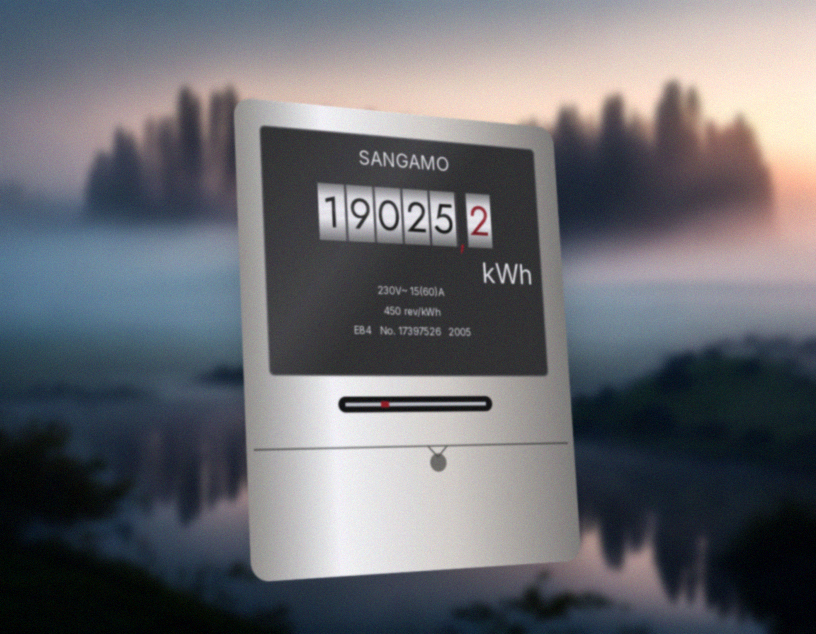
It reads 19025.2 kWh
